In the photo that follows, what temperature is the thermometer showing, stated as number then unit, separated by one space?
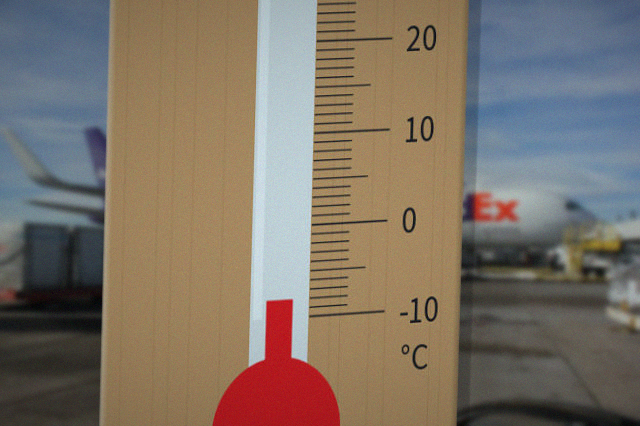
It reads -8 °C
